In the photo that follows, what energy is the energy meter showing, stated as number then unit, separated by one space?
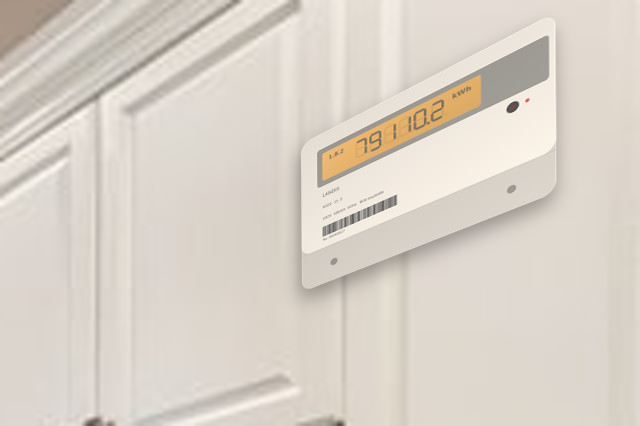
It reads 79110.2 kWh
